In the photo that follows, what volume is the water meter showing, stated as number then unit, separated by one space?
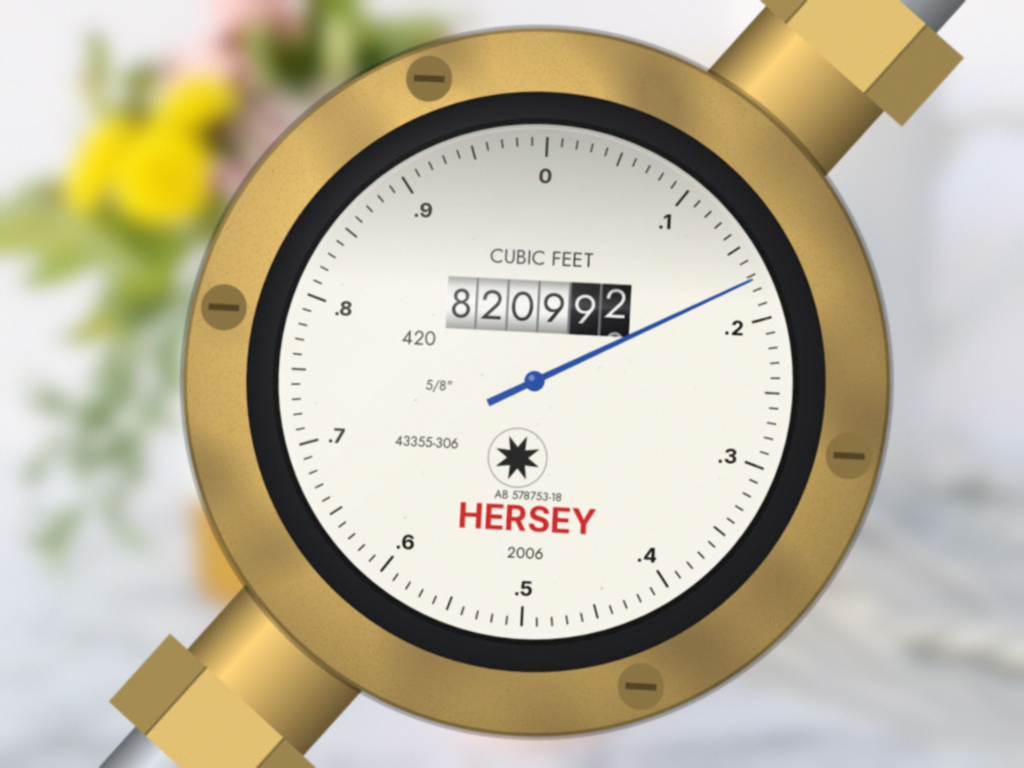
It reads 820992.17 ft³
